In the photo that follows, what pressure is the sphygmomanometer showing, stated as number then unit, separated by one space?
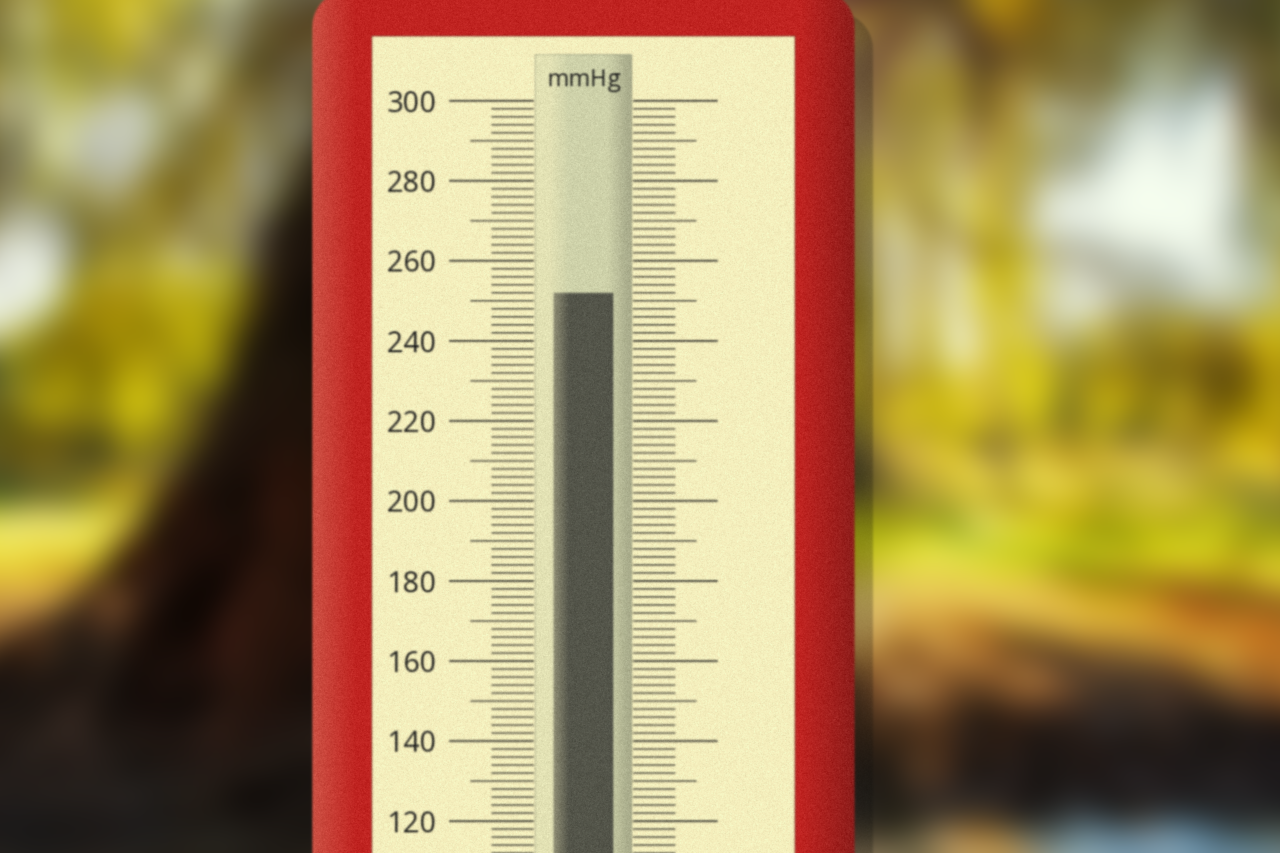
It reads 252 mmHg
